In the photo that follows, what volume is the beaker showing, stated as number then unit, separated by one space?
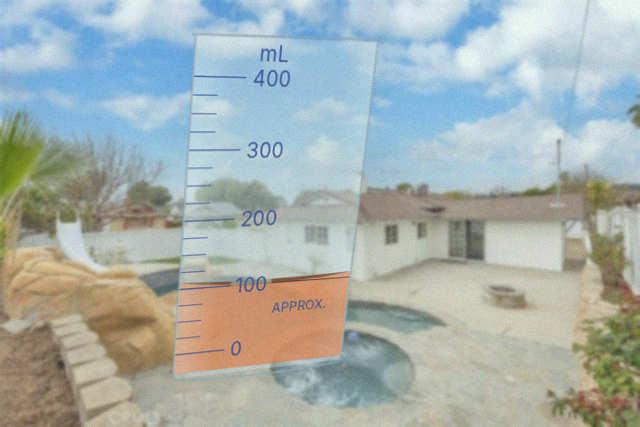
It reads 100 mL
